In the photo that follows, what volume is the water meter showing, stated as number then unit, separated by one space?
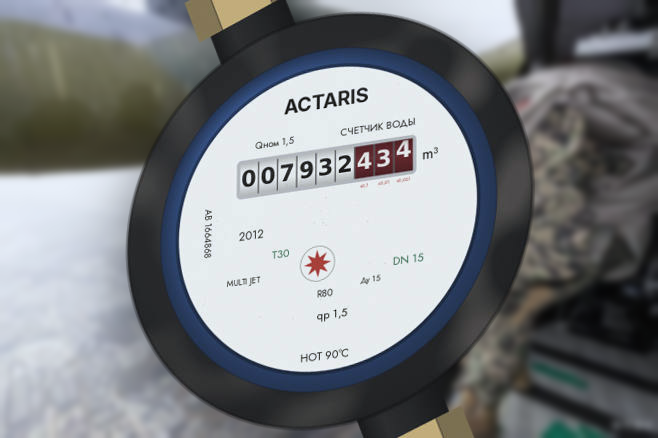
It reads 7932.434 m³
